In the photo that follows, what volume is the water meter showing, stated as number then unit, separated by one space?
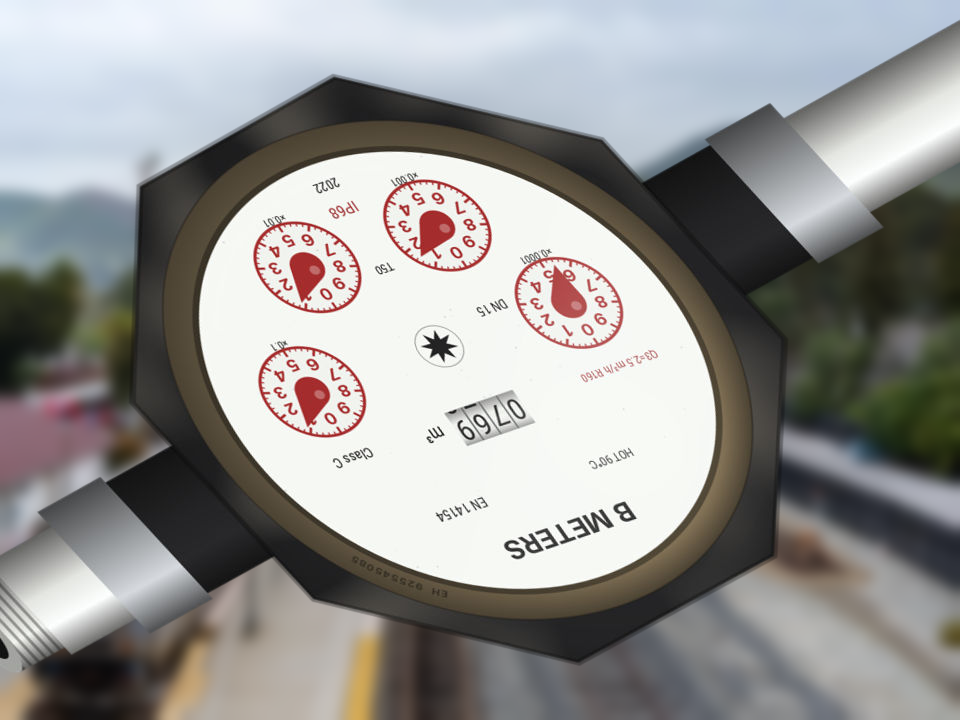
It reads 769.1115 m³
